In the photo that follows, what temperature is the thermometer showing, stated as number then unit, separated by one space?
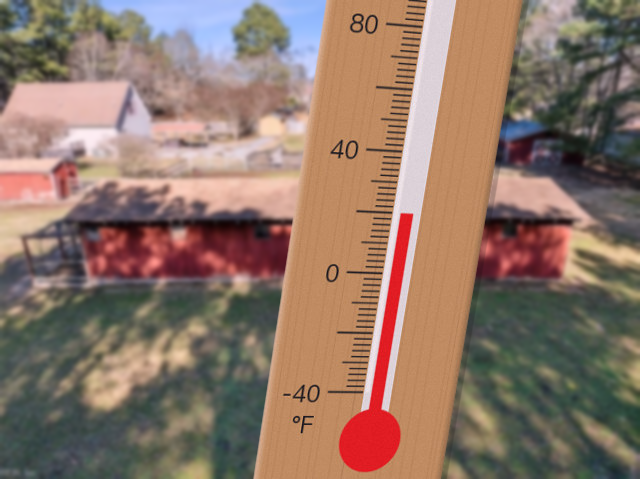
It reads 20 °F
